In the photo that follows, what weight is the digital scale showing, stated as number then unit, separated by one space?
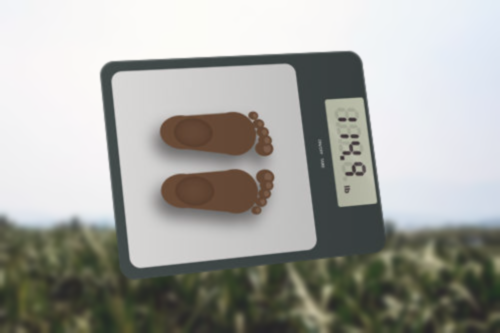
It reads 114.9 lb
